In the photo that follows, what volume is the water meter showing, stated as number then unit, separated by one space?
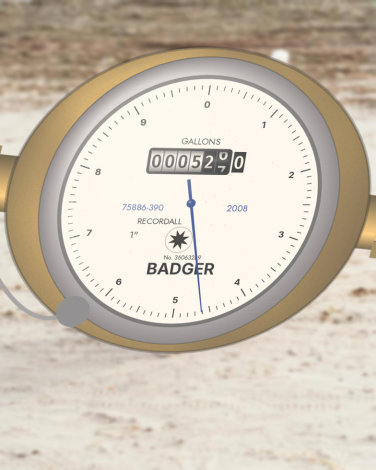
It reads 5264.6 gal
